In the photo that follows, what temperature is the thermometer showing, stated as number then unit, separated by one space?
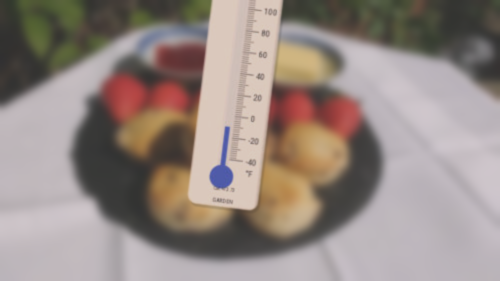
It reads -10 °F
